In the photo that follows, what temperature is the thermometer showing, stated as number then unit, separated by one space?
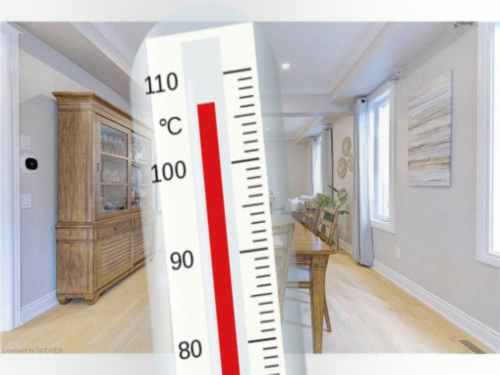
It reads 107 °C
